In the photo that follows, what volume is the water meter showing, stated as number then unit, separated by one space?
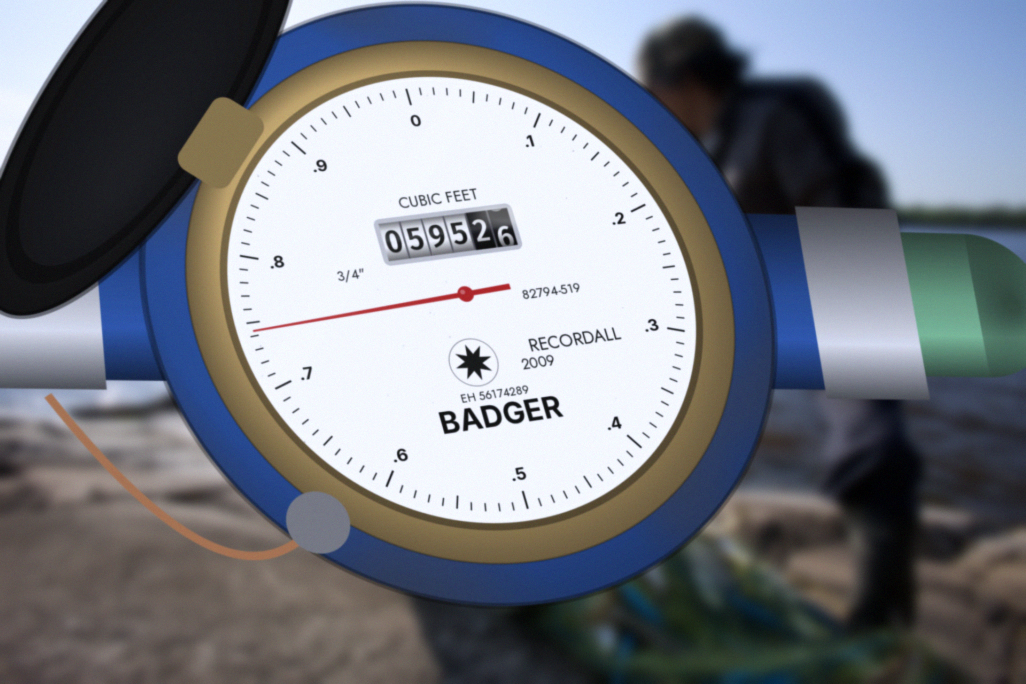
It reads 59525.74 ft³
